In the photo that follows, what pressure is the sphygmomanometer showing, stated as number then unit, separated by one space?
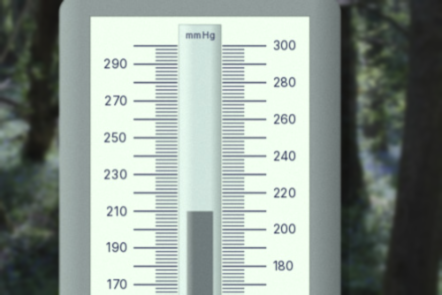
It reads 210 mmHg
